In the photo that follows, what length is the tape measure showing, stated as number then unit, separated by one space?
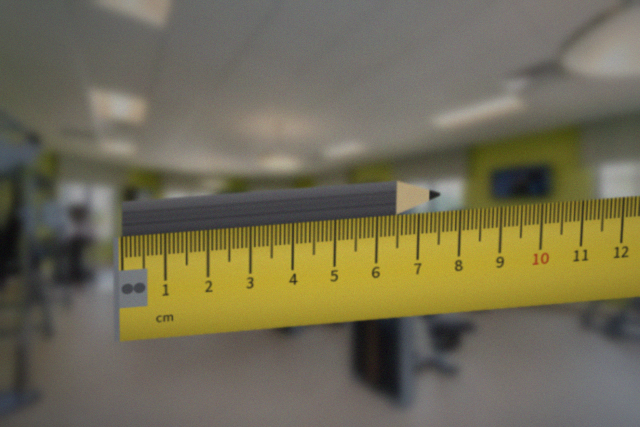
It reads 7.5 cm
